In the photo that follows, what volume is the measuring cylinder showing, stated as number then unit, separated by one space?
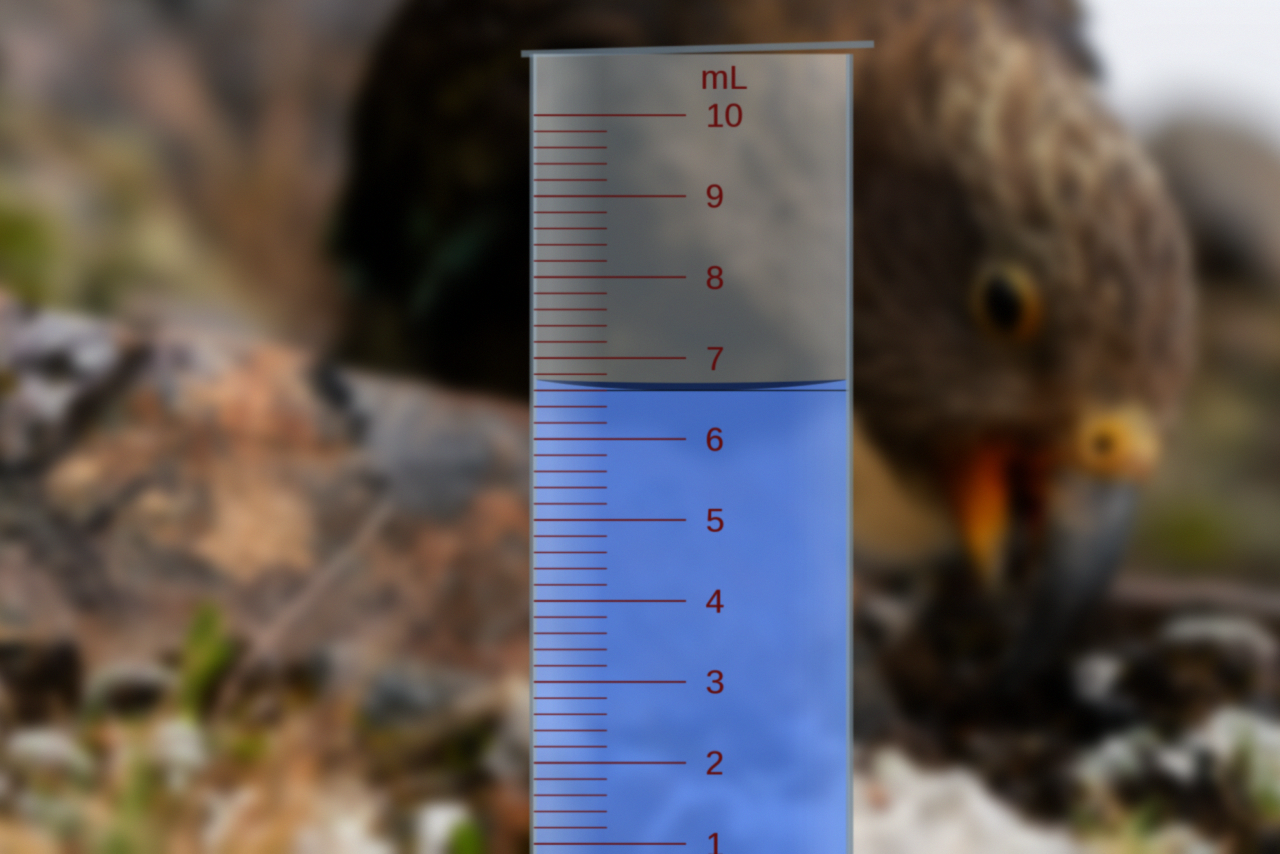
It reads 6.6 mL
